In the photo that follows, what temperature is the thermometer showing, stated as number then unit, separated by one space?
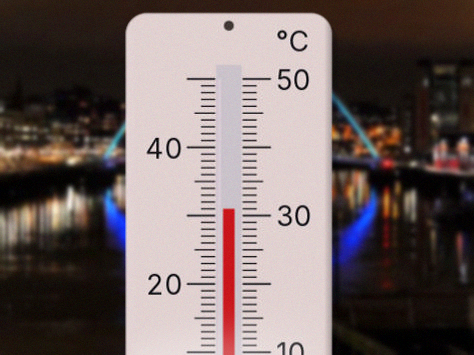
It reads 31 °C
